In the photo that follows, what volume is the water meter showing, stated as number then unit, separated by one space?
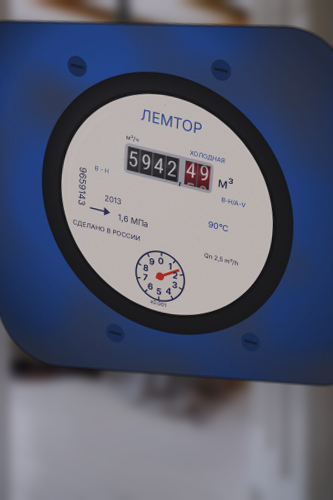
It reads 5942.491 m³
